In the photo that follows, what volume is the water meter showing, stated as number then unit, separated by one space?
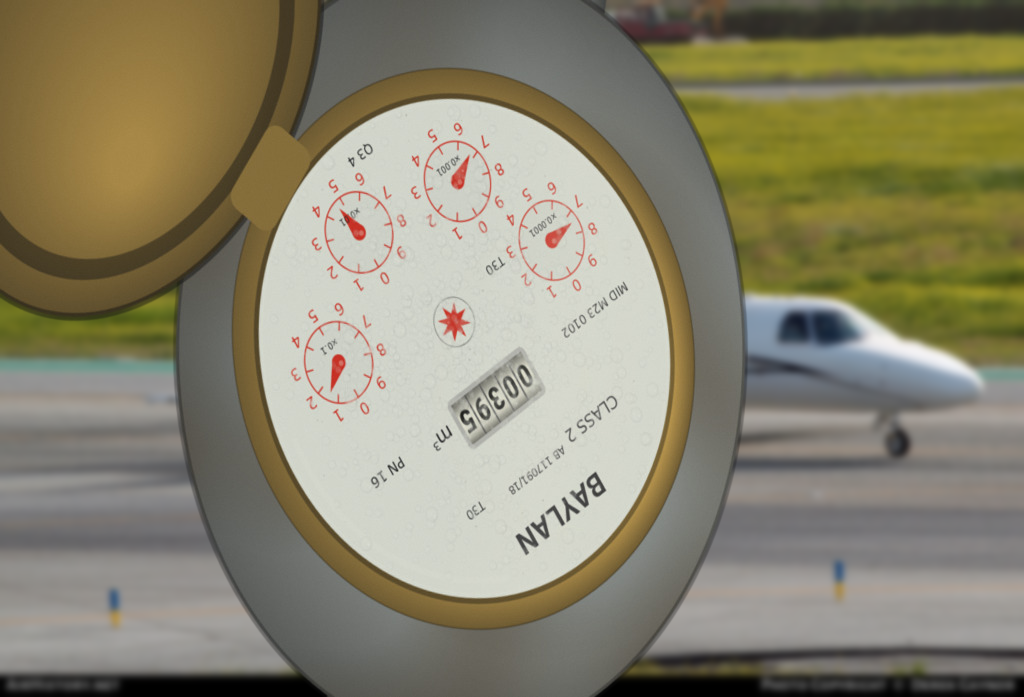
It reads 395.1467 m³
